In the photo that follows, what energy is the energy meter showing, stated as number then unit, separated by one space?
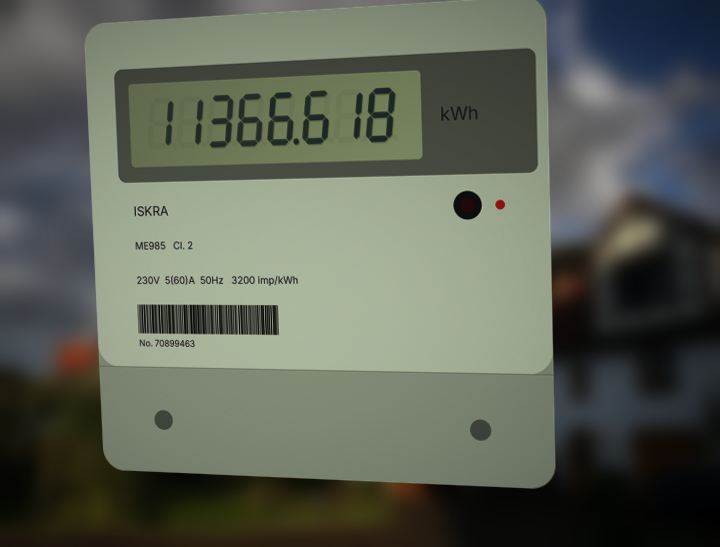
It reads 11366.618 kWh
